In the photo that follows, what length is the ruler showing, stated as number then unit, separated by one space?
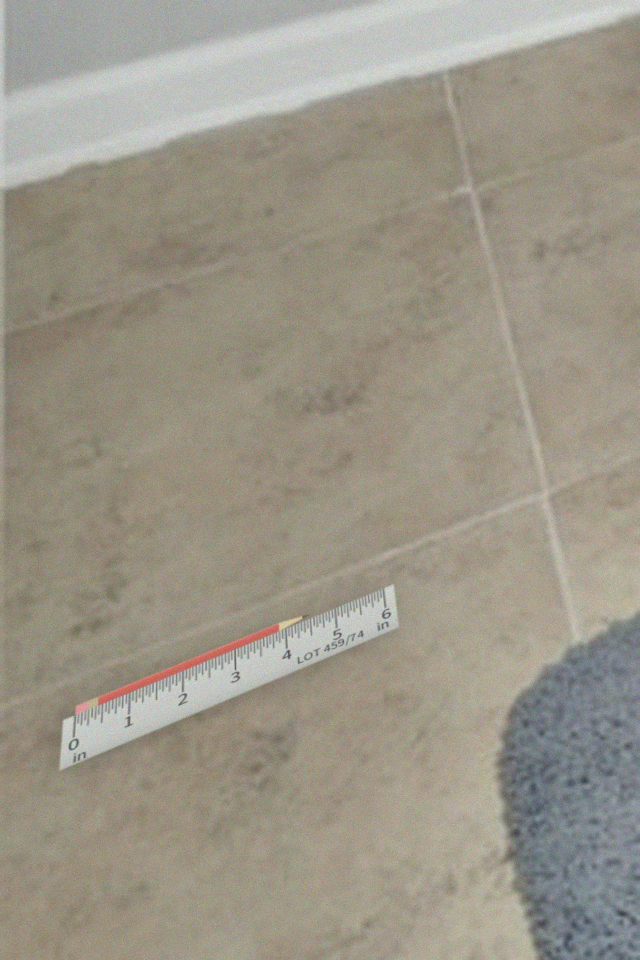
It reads 4.5 in
